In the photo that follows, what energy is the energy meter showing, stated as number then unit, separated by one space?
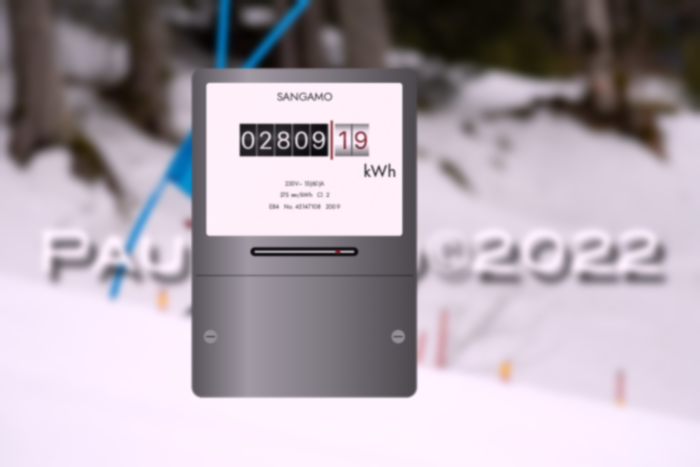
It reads 2809.19 kWh
